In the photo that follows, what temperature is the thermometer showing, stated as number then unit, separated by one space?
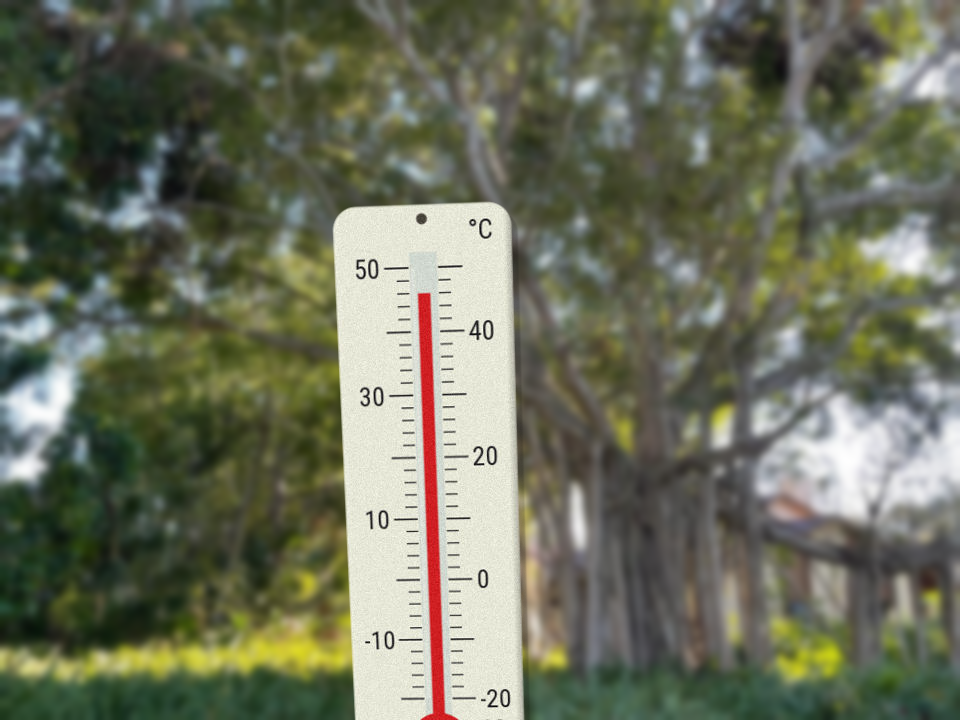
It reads 46 °C
